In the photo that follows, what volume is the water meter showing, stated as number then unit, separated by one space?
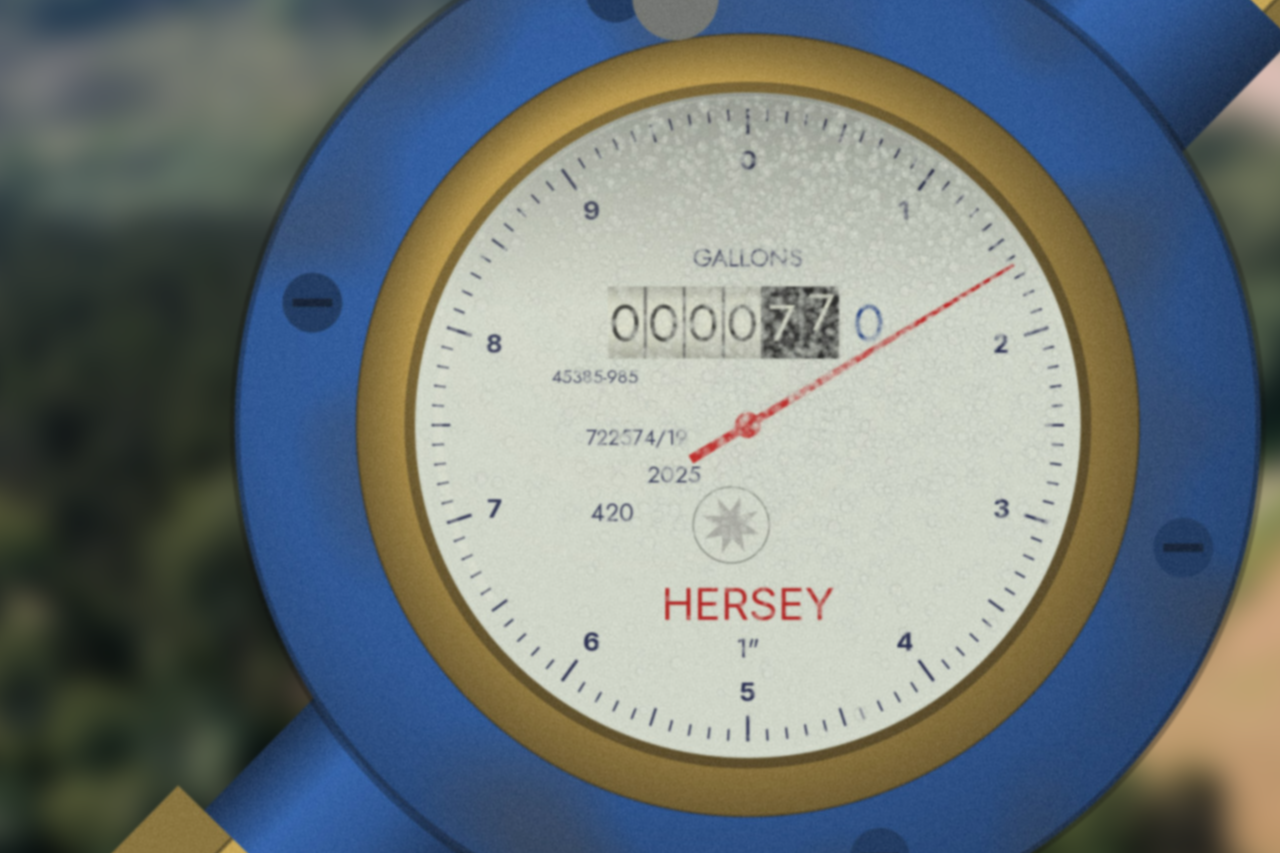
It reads 771.6 gal
